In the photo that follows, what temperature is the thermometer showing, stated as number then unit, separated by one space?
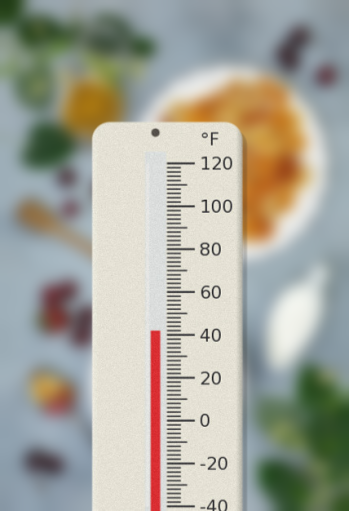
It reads 42 °F
